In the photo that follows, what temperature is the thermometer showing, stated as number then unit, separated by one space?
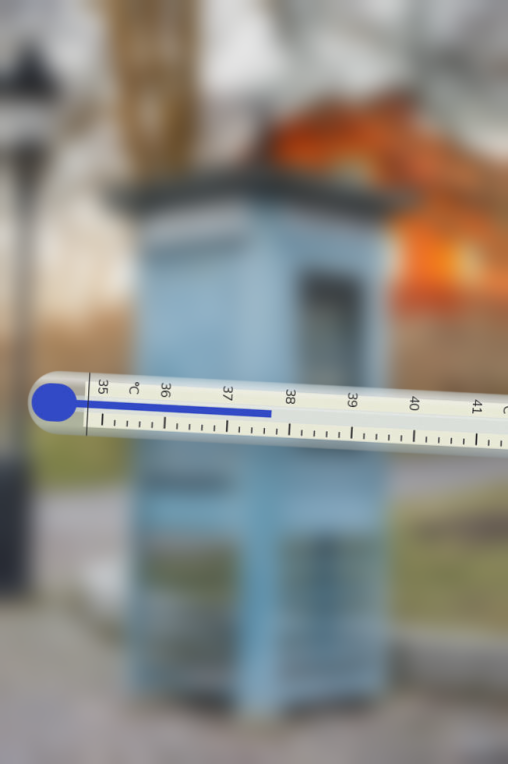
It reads 37.7 °C
